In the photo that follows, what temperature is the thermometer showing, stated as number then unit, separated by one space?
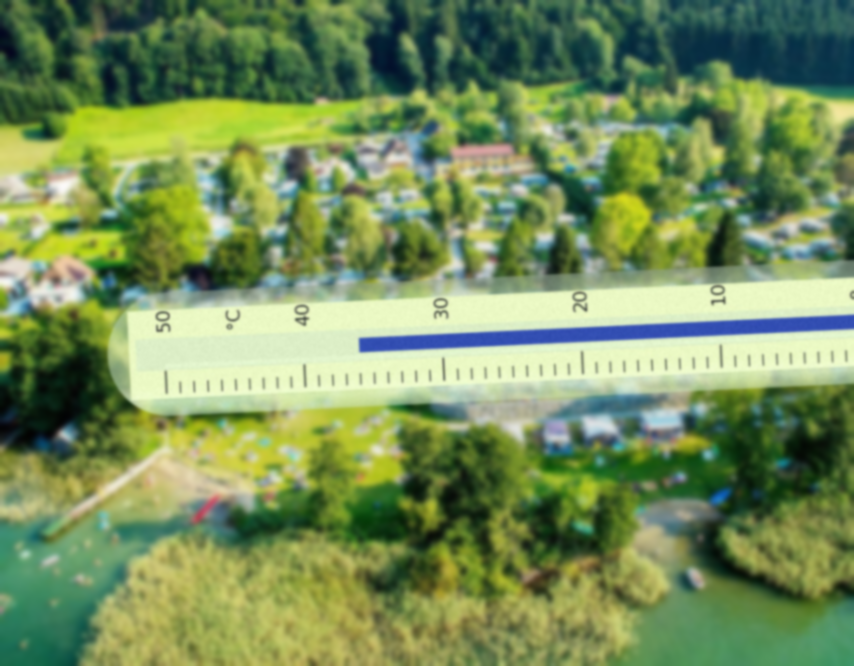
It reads 36 °C
